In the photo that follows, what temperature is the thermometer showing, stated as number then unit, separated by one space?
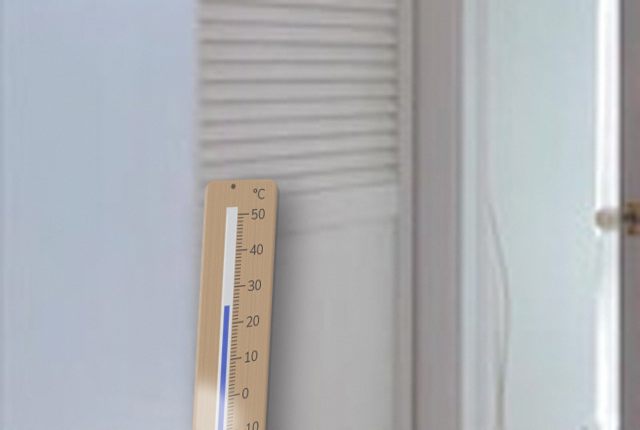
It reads 25 °C
